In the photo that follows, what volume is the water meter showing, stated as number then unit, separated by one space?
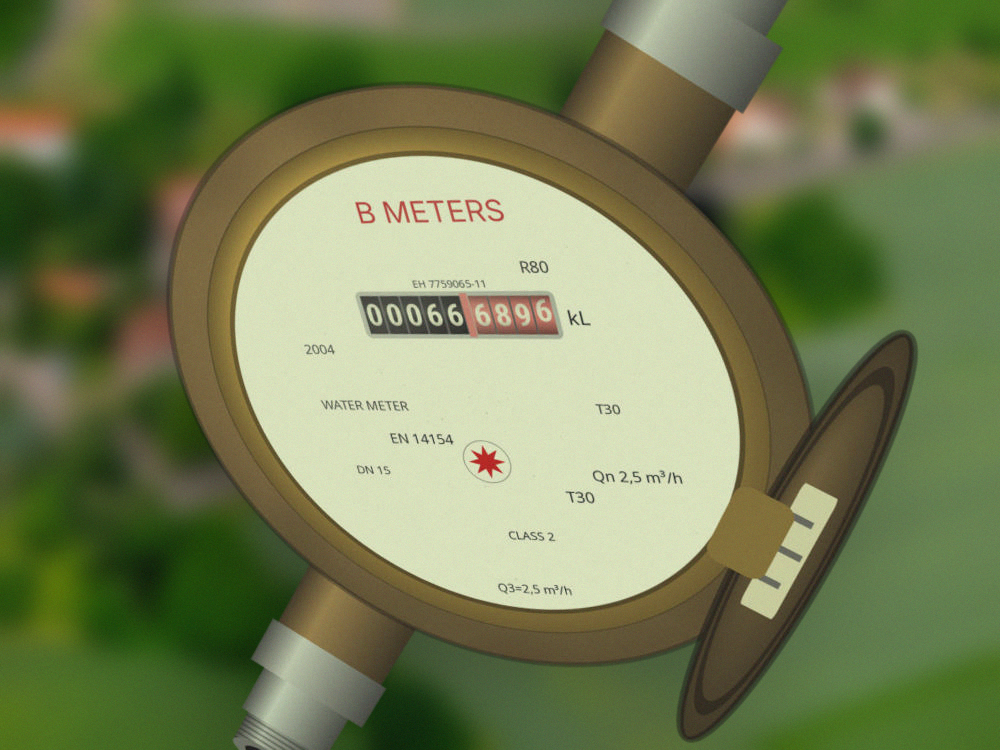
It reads 66.6896 kL
